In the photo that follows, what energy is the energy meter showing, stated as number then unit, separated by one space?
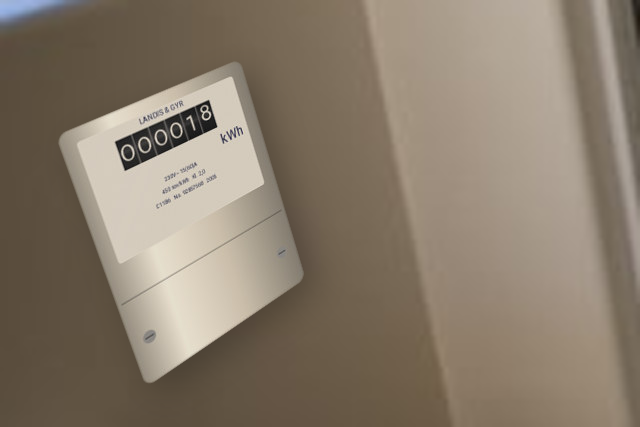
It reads 18 kWh
